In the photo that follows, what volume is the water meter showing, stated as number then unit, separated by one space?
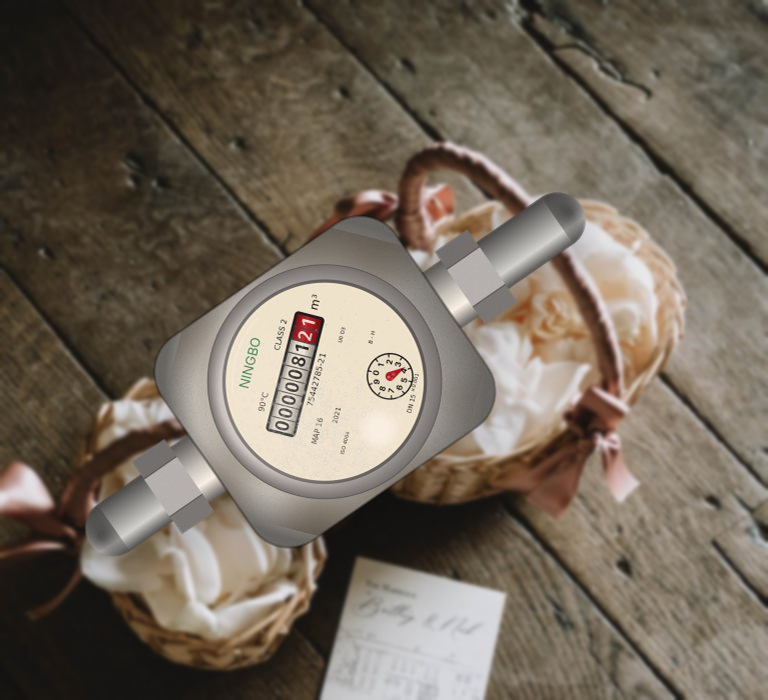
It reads 81.213 m³
